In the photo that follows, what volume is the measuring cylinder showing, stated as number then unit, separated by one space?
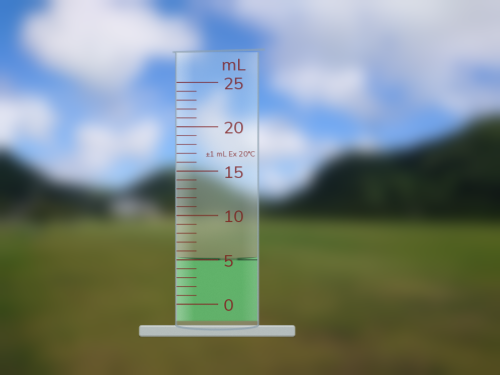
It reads 5 mL
